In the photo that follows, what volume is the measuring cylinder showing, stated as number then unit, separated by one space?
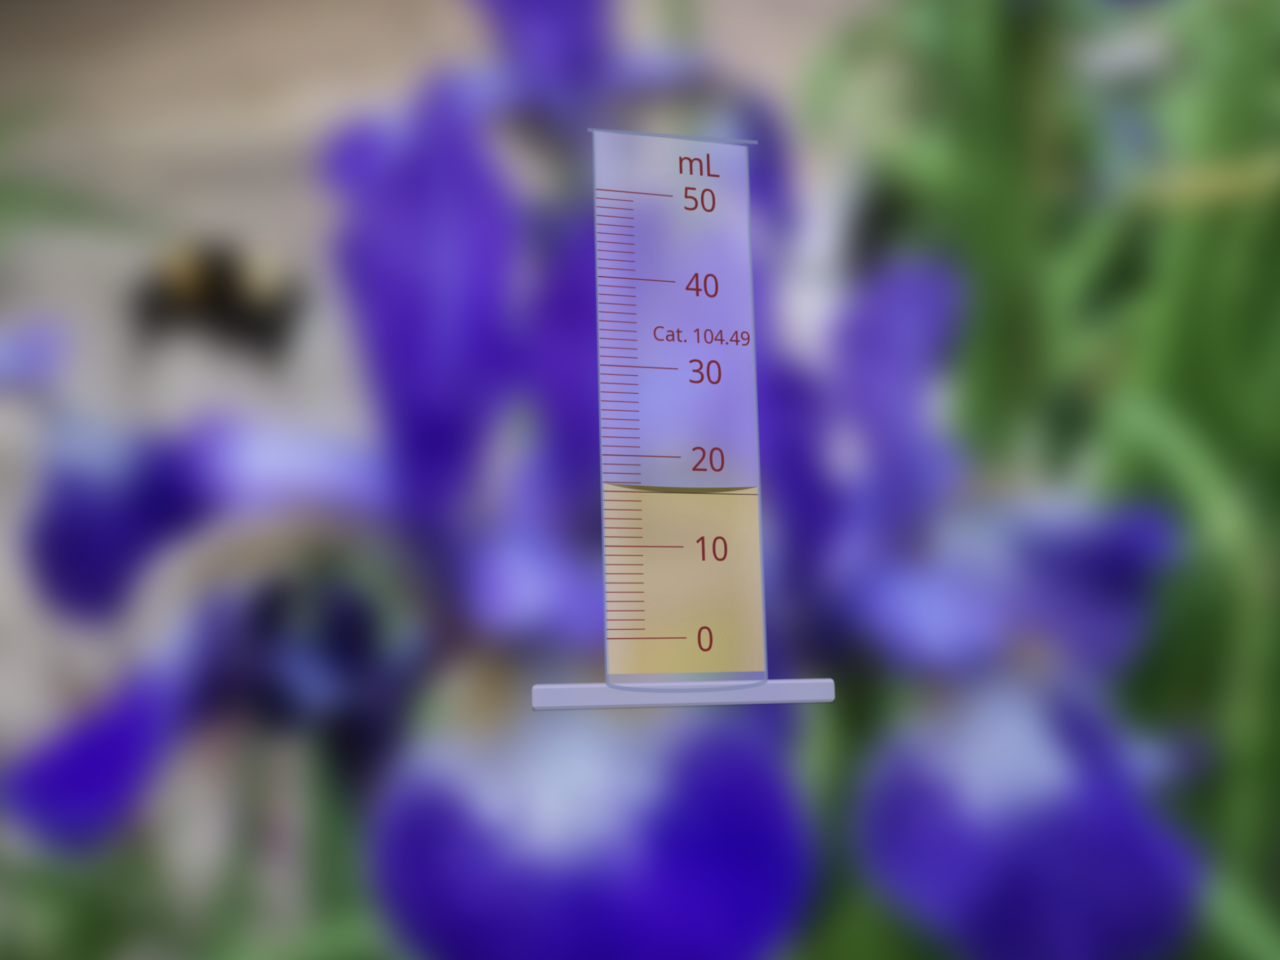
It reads 16 mL
